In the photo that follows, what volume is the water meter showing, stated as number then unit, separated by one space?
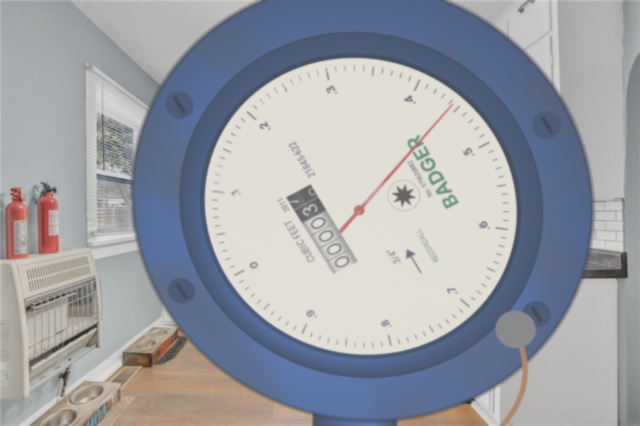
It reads 37.44 ft³
